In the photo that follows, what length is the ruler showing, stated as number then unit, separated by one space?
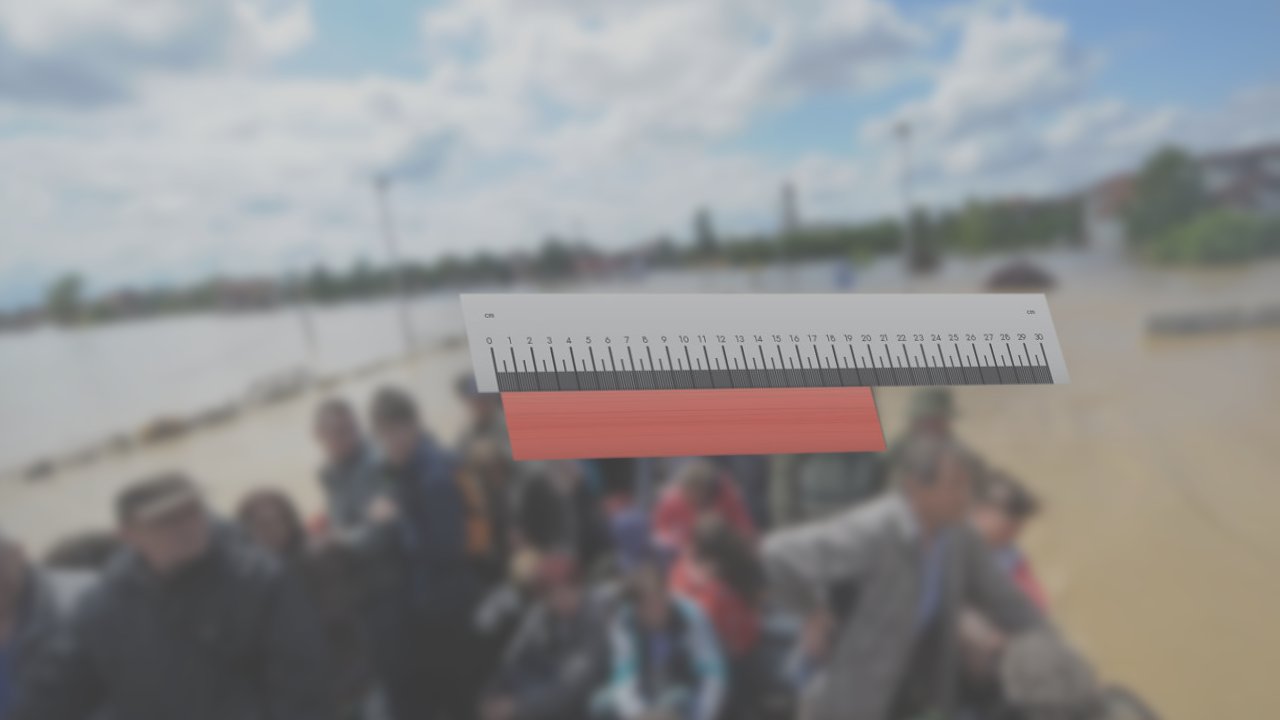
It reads 19.5 cm
